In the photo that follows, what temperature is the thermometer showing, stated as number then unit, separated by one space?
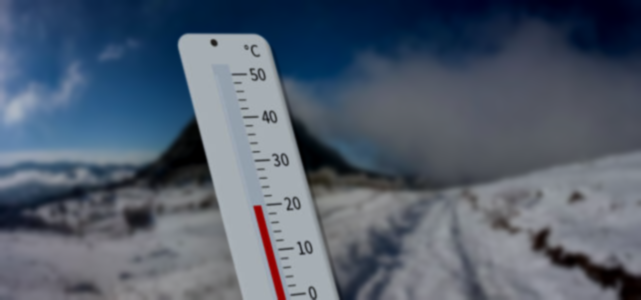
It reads 20 °C
